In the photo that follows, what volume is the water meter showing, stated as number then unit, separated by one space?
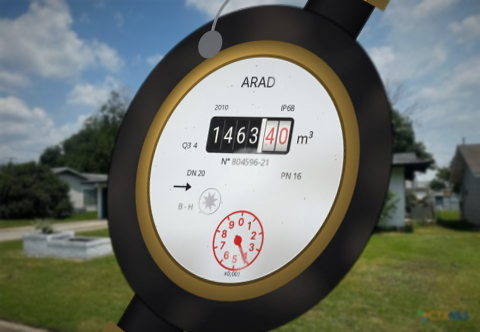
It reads 1463.404 m³
